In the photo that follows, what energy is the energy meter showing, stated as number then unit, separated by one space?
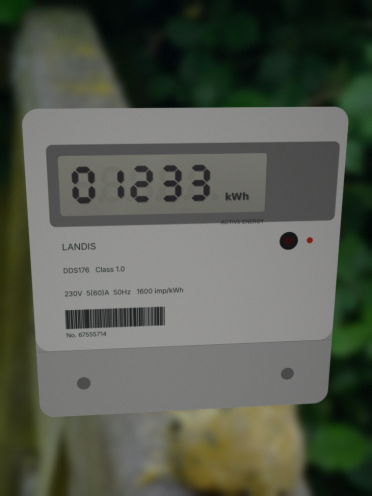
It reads 1233 kWh
